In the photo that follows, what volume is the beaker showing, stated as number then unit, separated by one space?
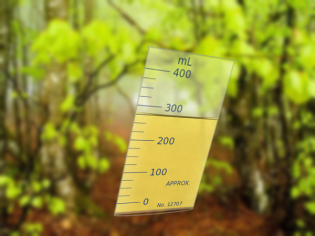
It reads 275 mL
